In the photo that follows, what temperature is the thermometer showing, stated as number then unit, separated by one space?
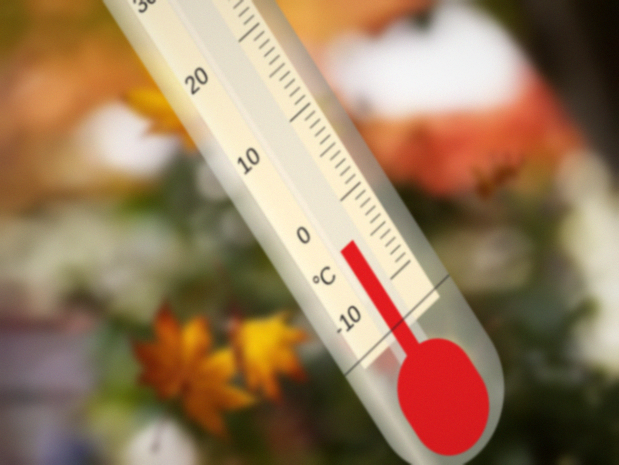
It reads -4 °C
